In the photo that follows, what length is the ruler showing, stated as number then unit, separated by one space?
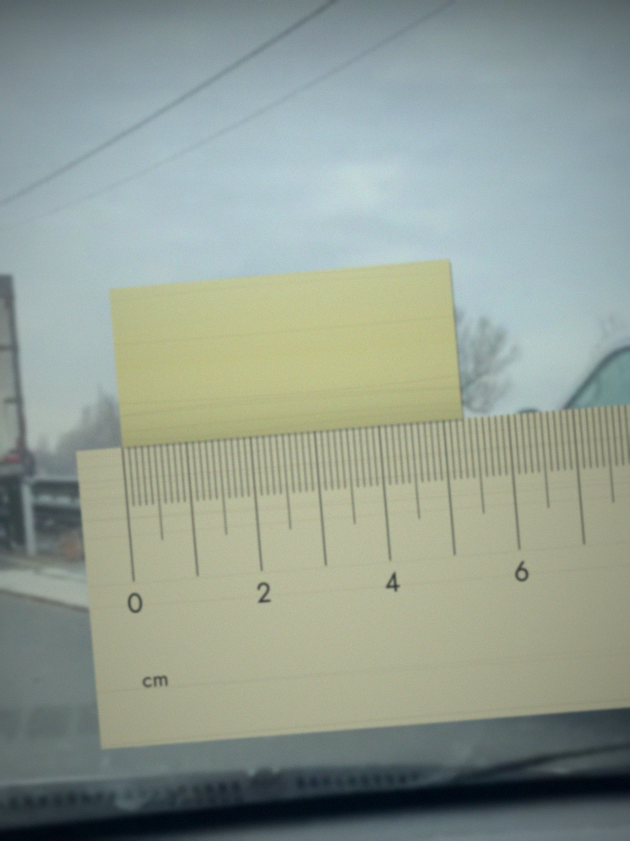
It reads 5.3 cm
